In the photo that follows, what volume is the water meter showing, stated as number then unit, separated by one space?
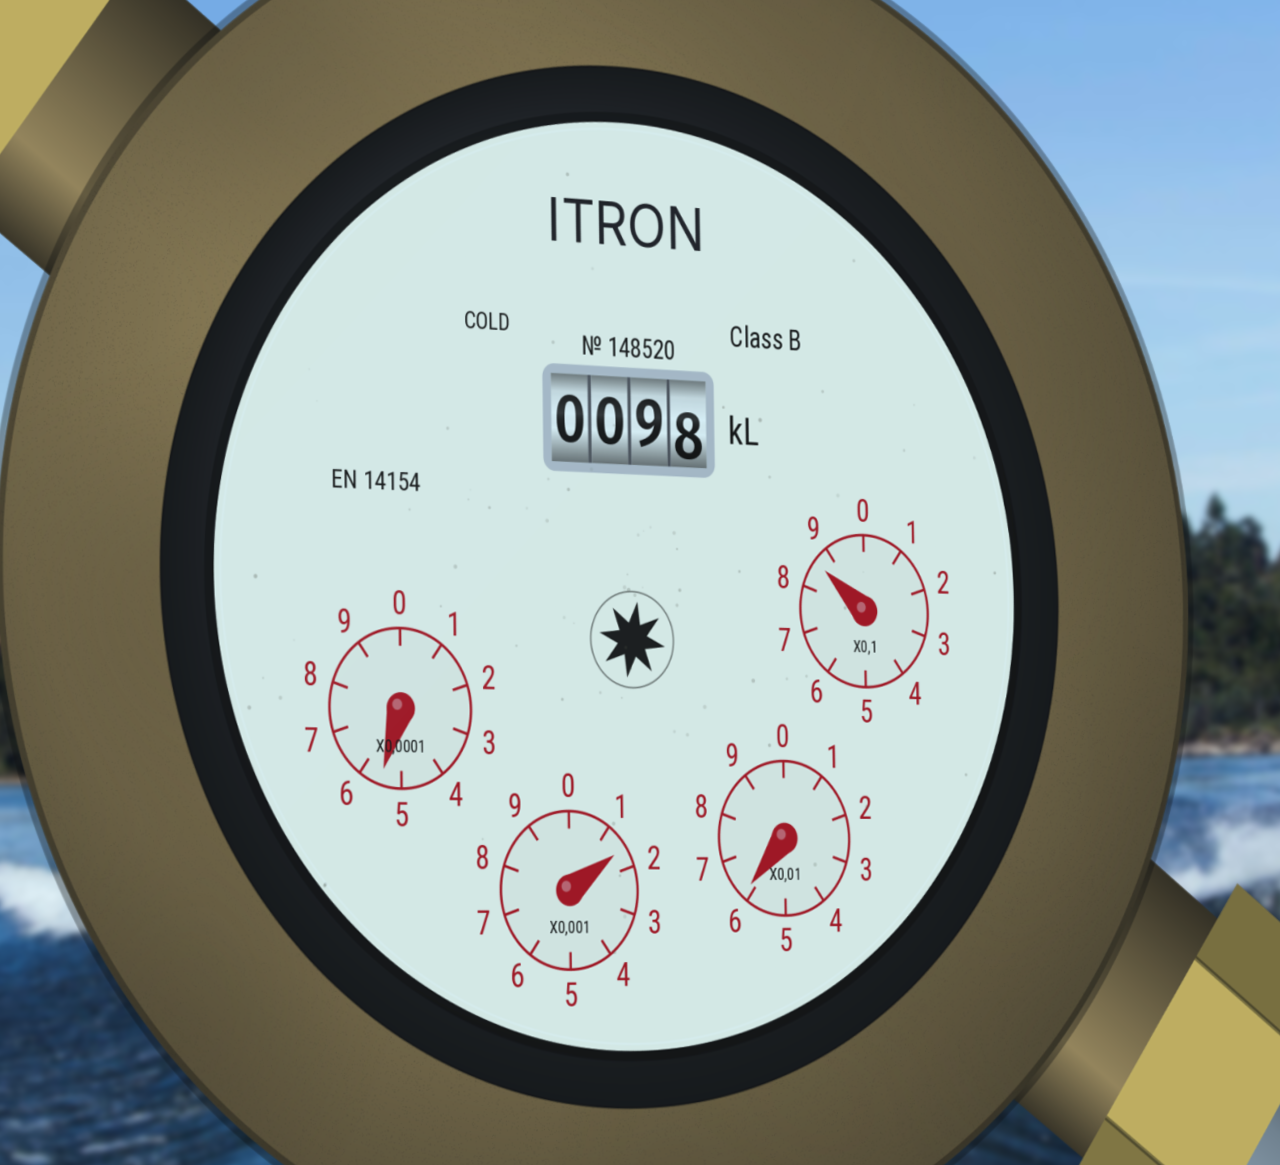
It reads 97.8615 kL
